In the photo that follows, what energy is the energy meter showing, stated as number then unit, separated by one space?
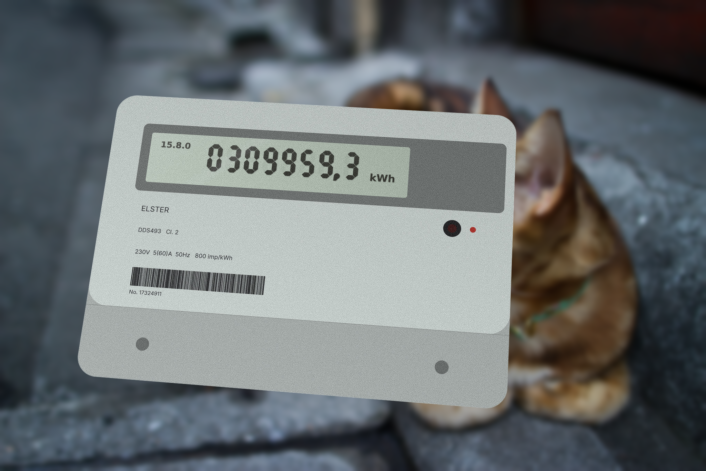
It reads 309959.3 kWh
